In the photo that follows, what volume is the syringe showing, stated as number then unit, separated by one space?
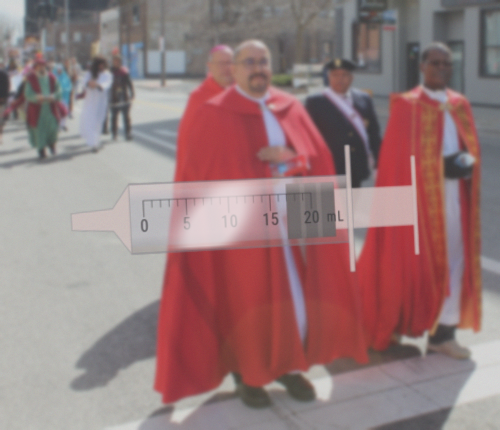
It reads 17 mL
